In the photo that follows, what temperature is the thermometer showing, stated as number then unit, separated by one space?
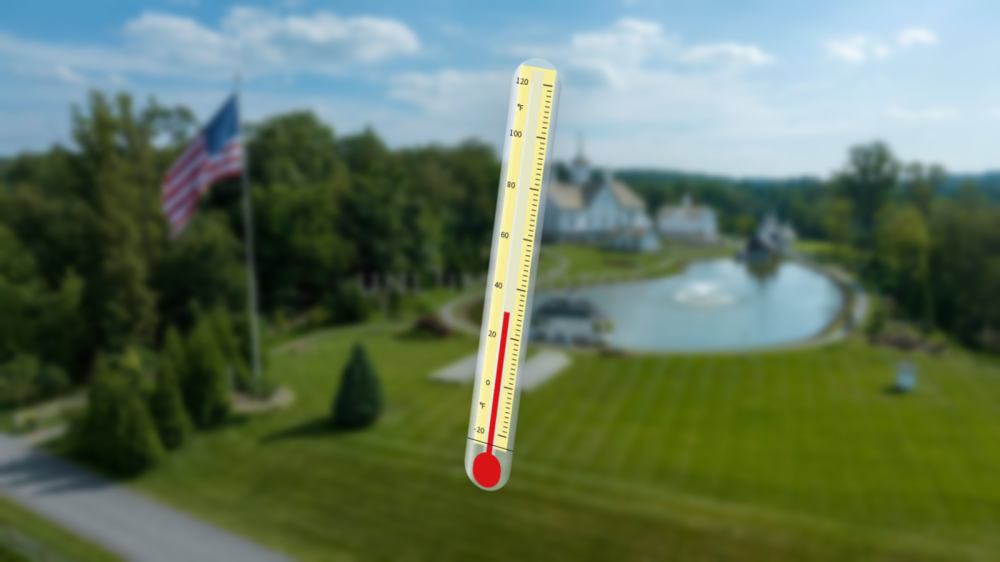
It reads 30 °F
